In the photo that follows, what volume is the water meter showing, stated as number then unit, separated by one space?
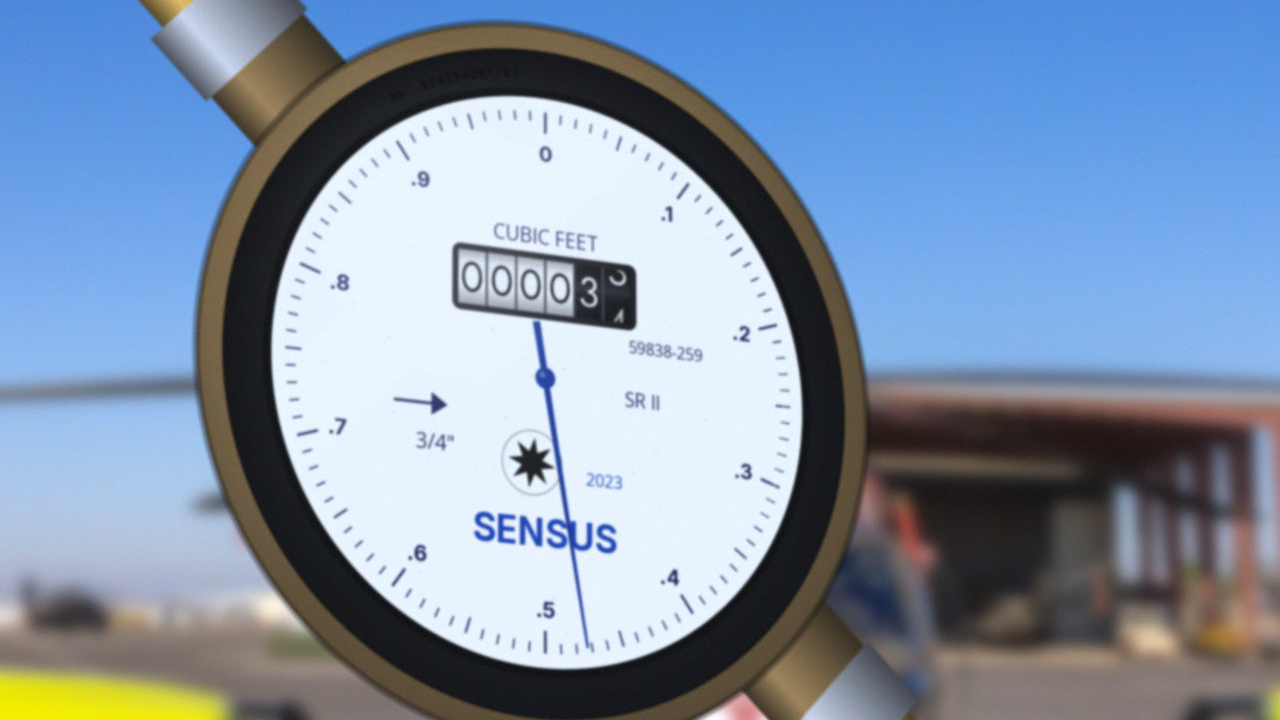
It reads 33.47 ft³
